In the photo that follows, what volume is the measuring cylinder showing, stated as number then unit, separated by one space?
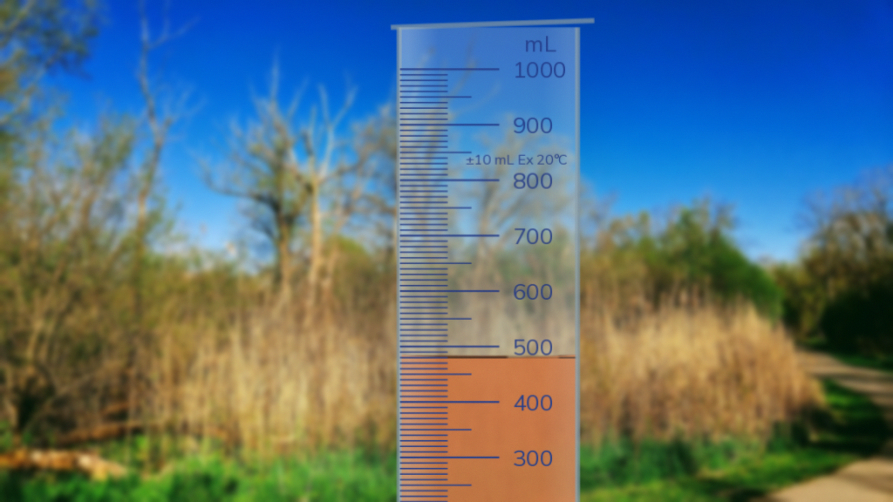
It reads 480 mL
